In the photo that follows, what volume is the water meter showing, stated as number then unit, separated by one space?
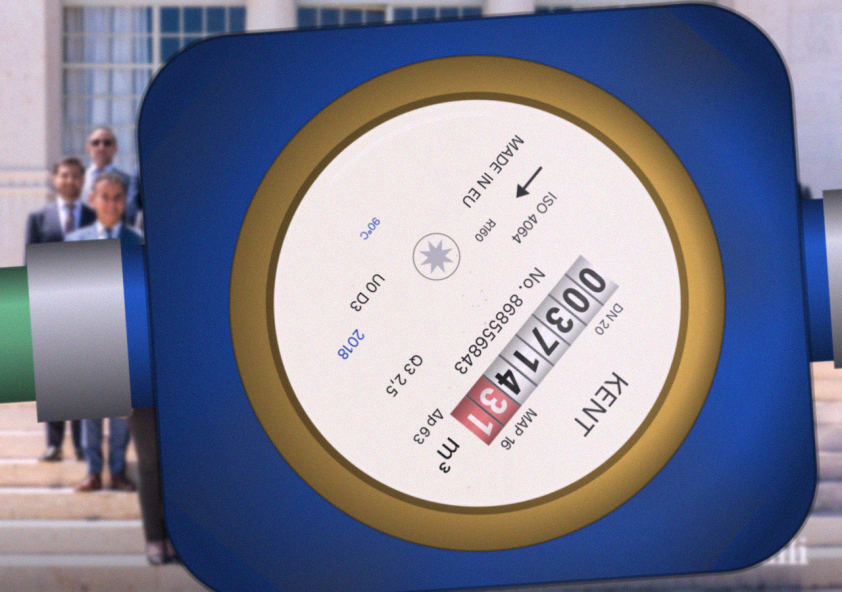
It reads 3714.31 m³
